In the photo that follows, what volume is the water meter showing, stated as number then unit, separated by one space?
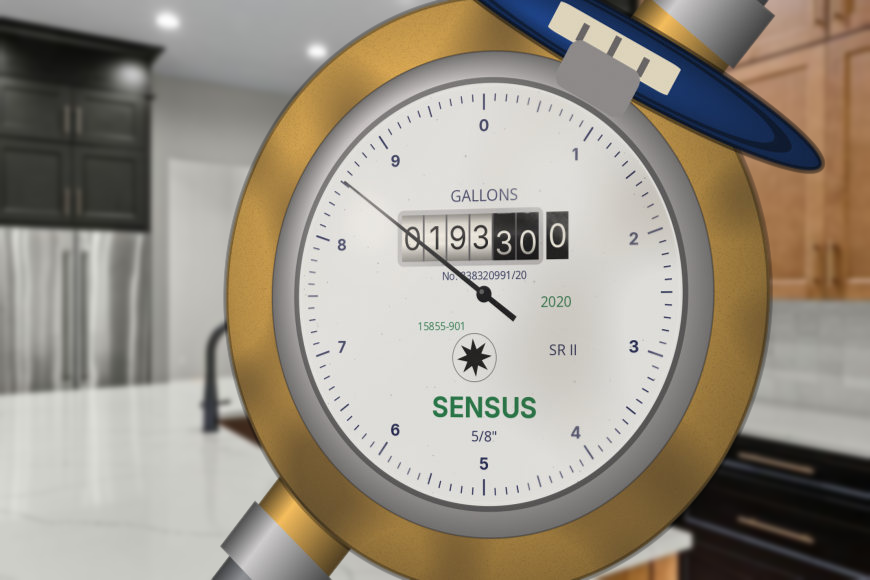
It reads 193298.5 gal
